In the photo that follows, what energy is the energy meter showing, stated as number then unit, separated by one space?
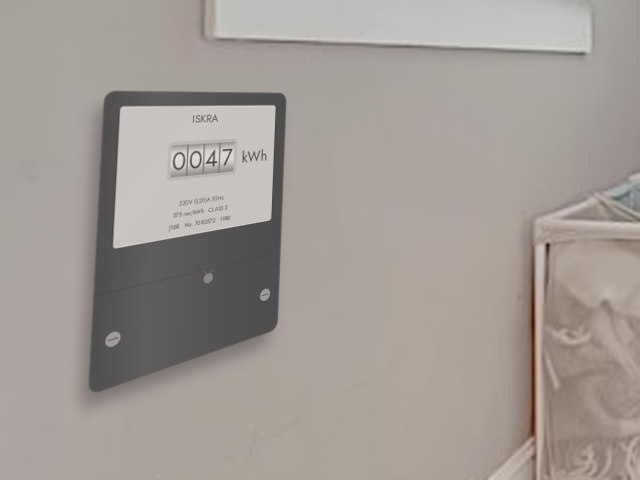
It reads 47 kWh
